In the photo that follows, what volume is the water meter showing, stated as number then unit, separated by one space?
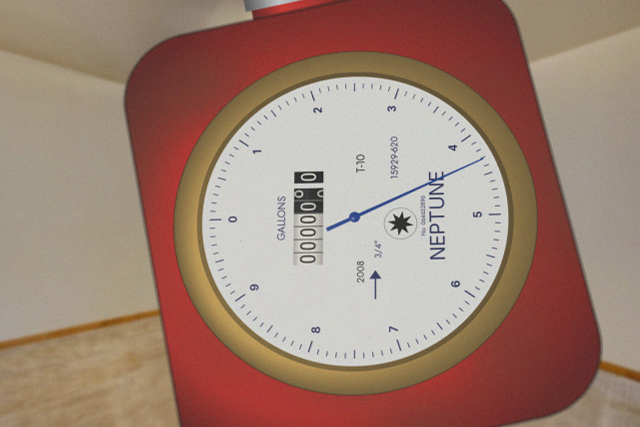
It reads 84.3 gal
